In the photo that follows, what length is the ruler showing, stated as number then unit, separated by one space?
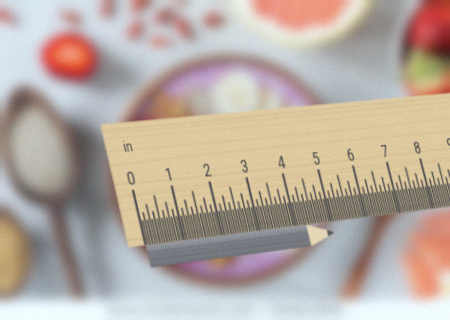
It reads 5 in
